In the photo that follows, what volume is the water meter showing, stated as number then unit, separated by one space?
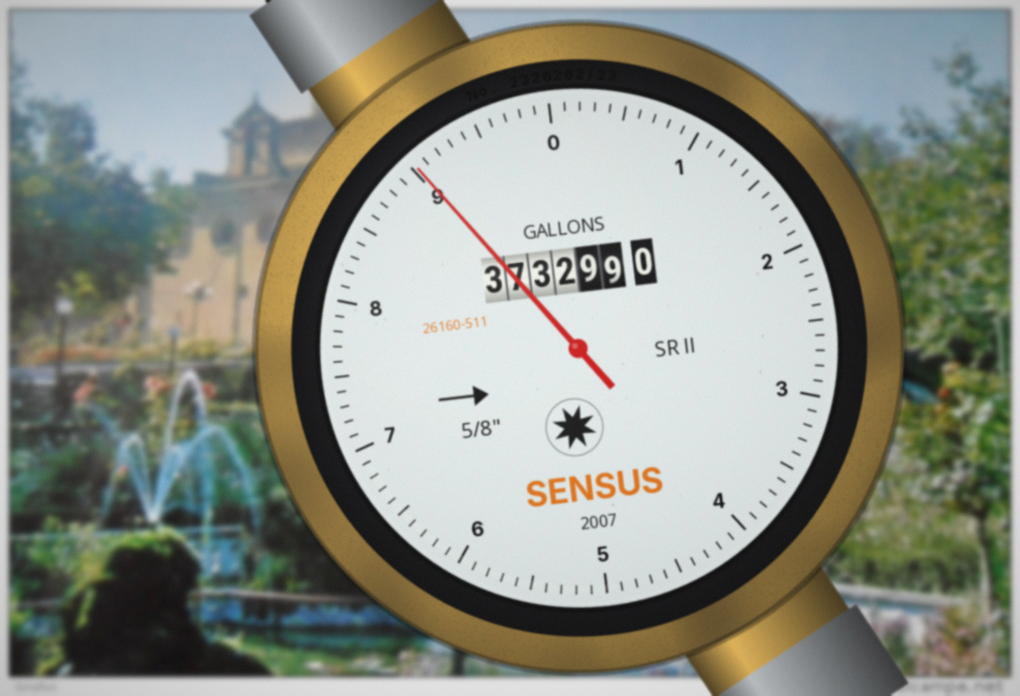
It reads 3732989.0 gal
